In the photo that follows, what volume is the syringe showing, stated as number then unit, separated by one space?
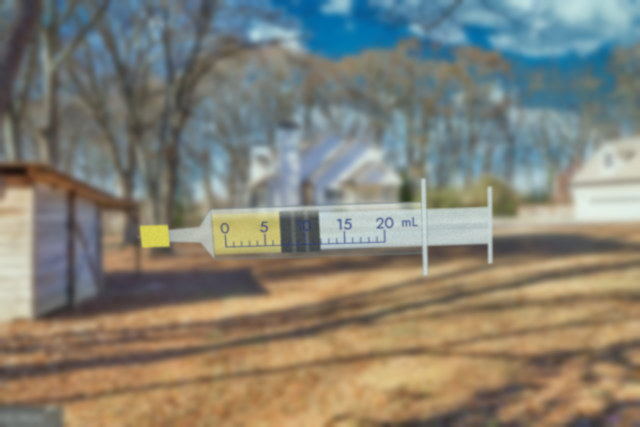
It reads 7 mL
